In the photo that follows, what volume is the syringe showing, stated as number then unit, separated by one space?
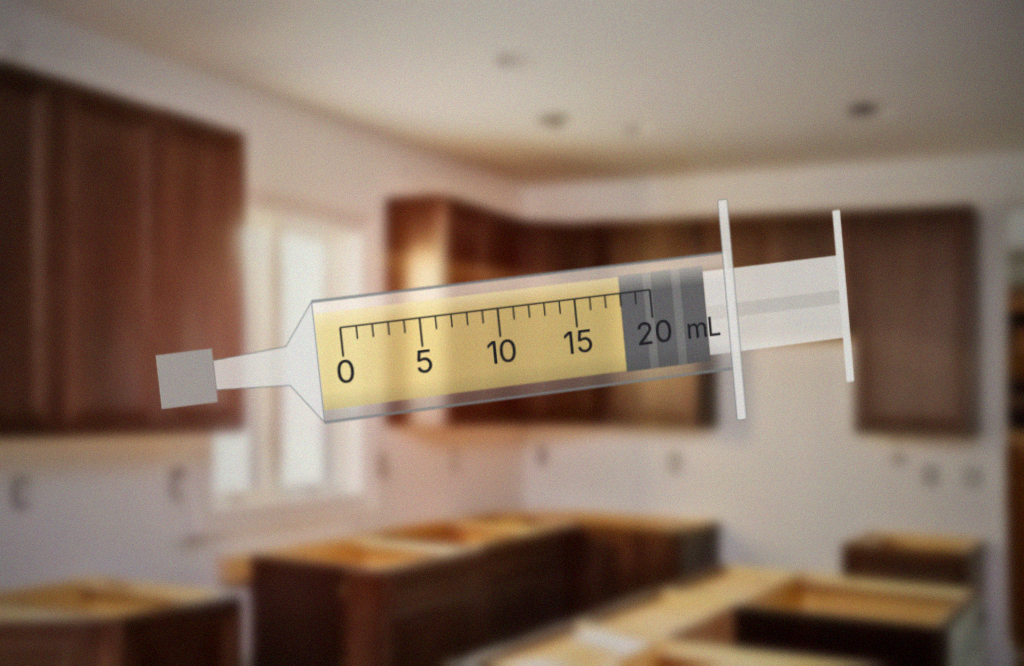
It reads 18 mL
